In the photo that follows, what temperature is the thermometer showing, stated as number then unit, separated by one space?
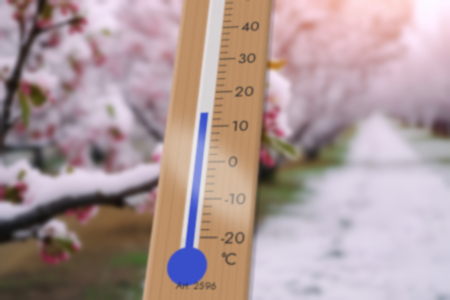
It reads 14 °C
